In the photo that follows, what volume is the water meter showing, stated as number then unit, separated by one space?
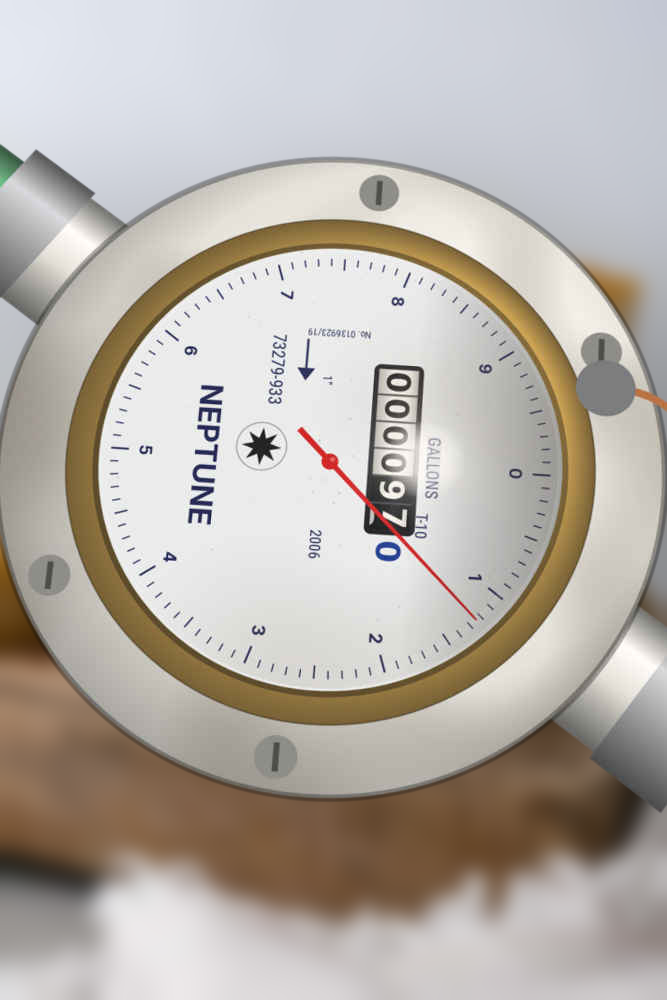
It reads 971.2 gal
